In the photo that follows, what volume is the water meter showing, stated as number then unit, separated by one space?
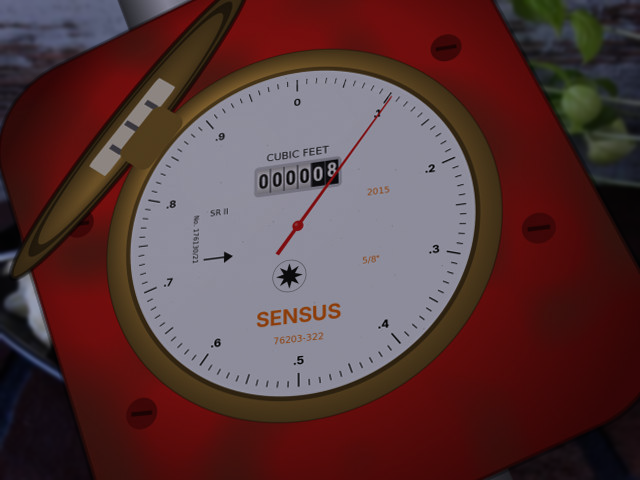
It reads 8.10 ft³
